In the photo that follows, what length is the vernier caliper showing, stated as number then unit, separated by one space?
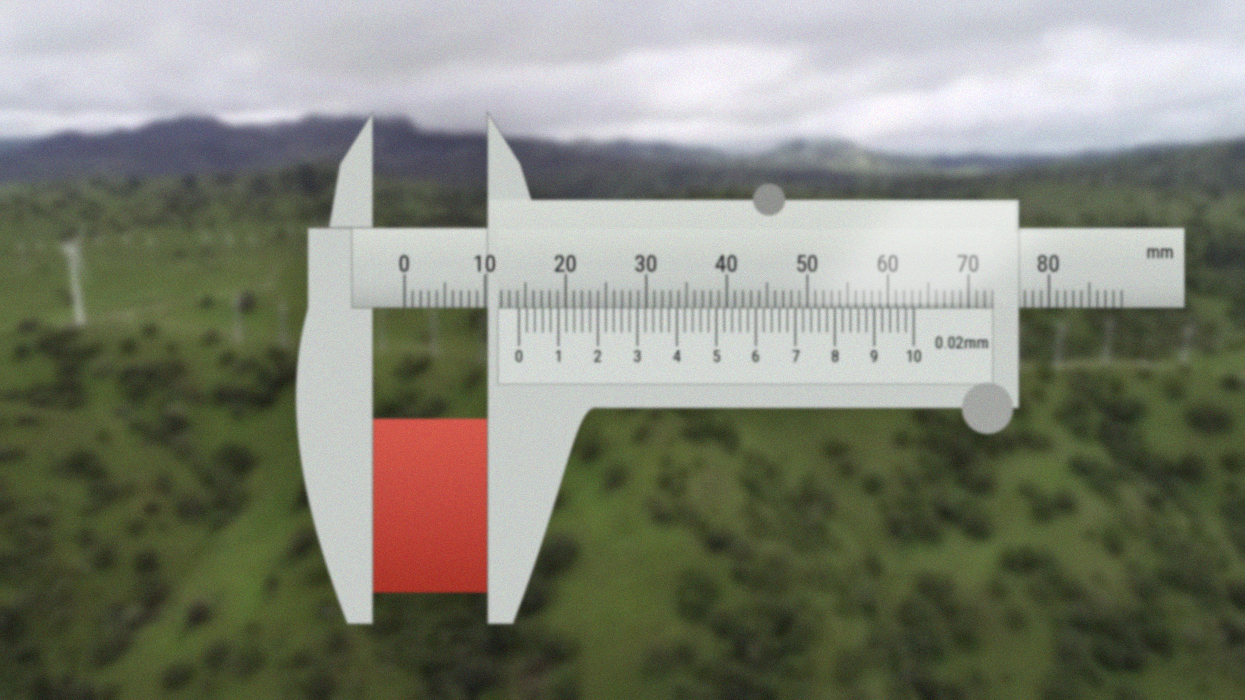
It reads 14.2 mm
